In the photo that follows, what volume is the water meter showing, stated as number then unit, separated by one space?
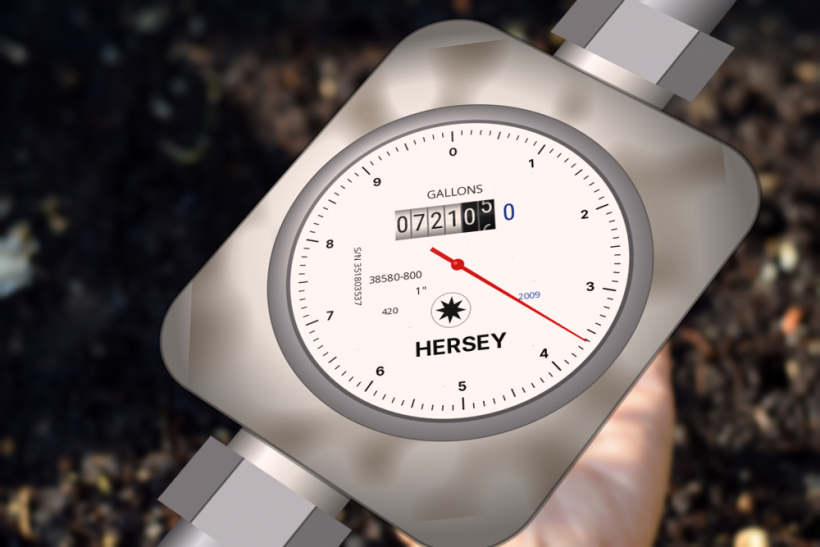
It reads 721053.6 gal
